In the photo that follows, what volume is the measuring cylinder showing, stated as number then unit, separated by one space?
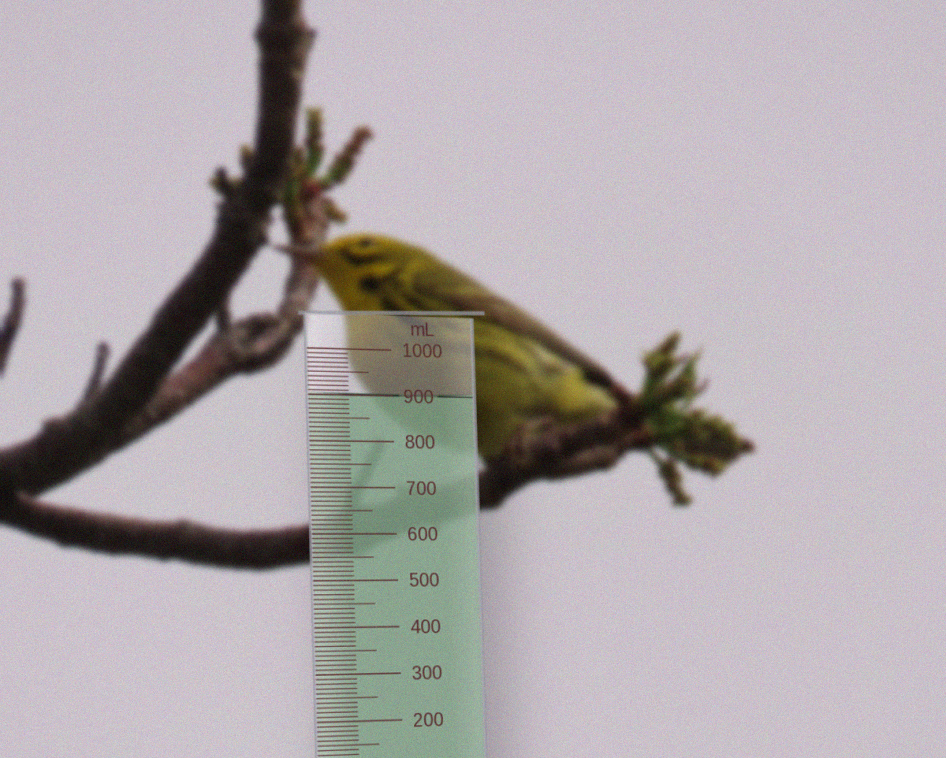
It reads 900 mL
